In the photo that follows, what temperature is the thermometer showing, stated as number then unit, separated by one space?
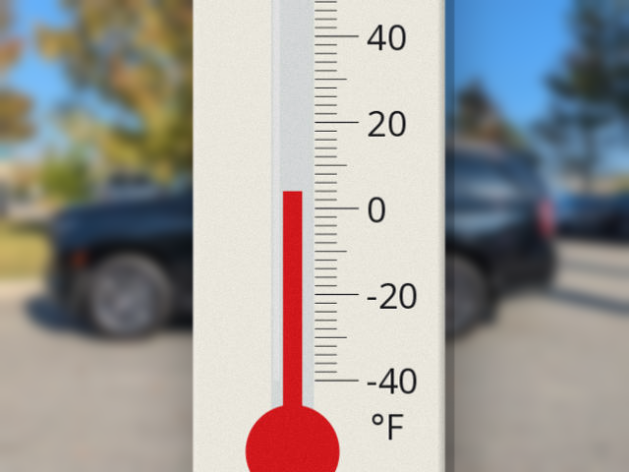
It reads 4 °F
